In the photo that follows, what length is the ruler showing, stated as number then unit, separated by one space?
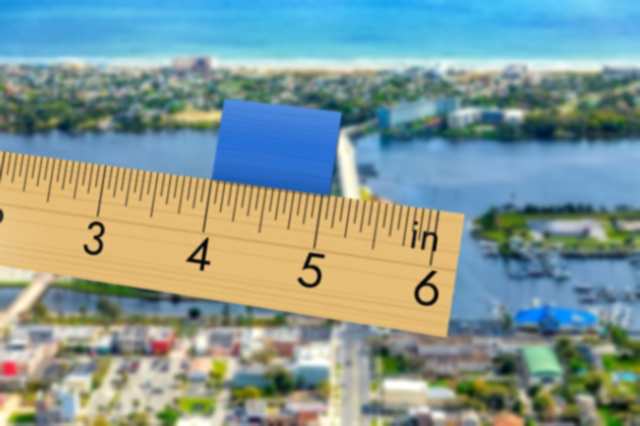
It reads 1.0625 in
